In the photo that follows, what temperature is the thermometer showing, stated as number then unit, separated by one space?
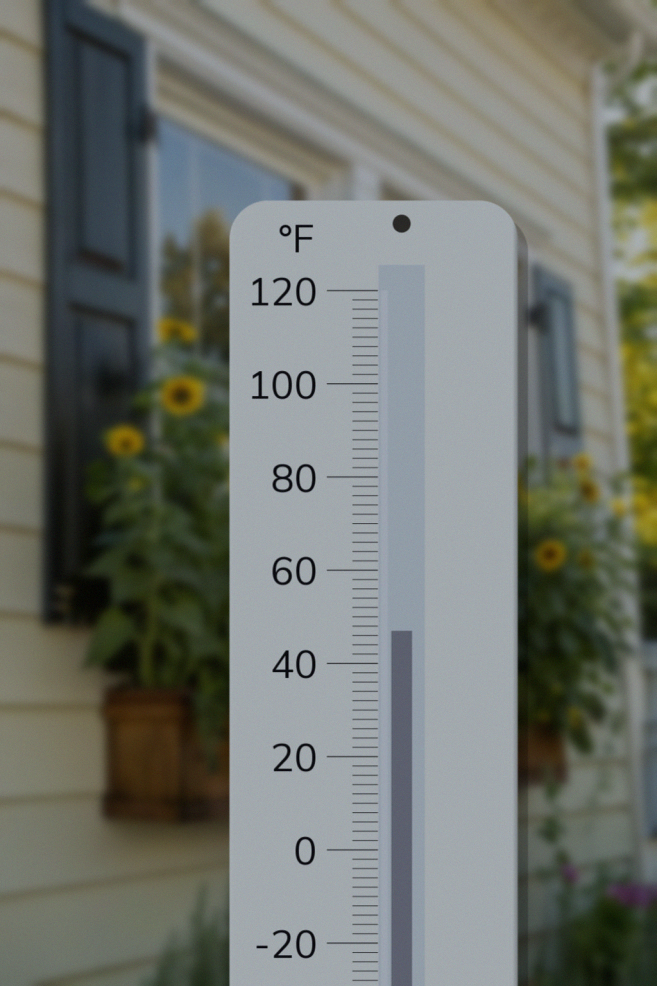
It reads 47 °F
